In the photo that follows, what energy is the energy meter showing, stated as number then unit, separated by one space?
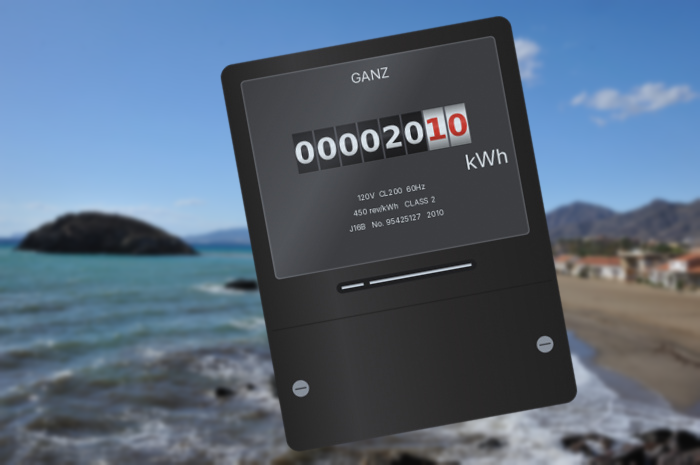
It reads 20.10 kWh
